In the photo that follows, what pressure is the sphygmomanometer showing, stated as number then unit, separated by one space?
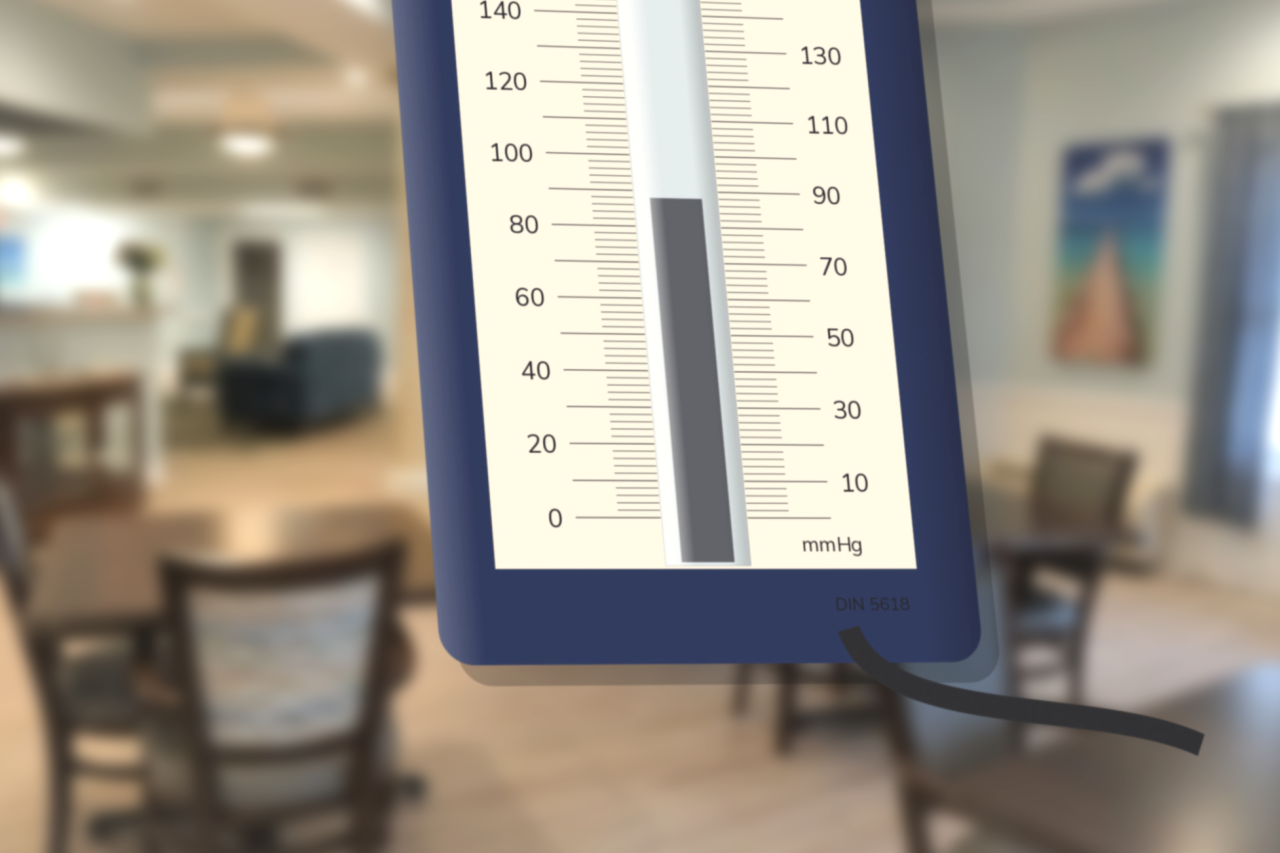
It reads 88 mmHg
